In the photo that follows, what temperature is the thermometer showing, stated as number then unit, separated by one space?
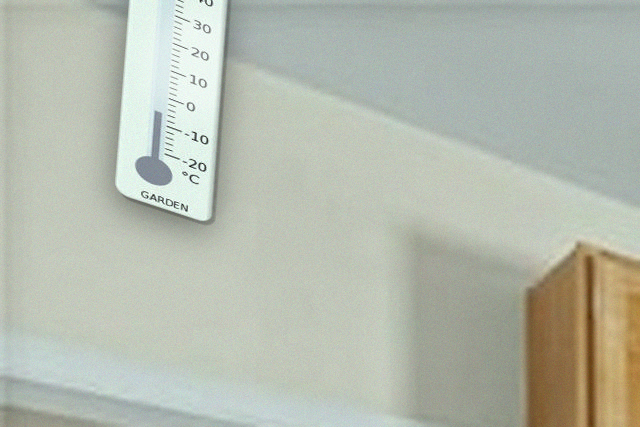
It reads -6 °C
